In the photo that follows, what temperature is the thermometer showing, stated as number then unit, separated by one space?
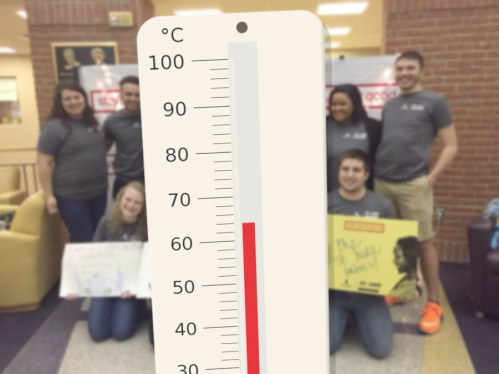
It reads 64 °C
